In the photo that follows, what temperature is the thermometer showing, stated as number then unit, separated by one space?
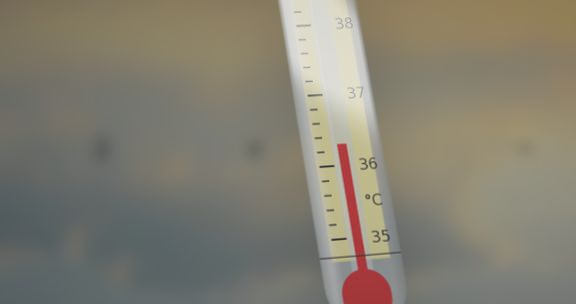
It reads 36.3 °C
